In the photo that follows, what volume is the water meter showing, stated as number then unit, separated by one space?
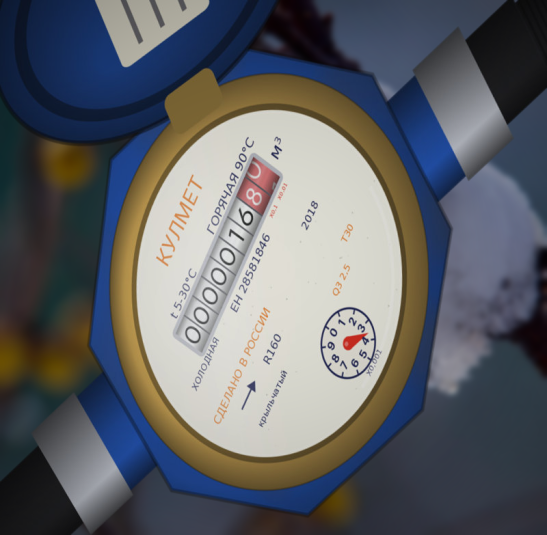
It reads 16.803 m³
